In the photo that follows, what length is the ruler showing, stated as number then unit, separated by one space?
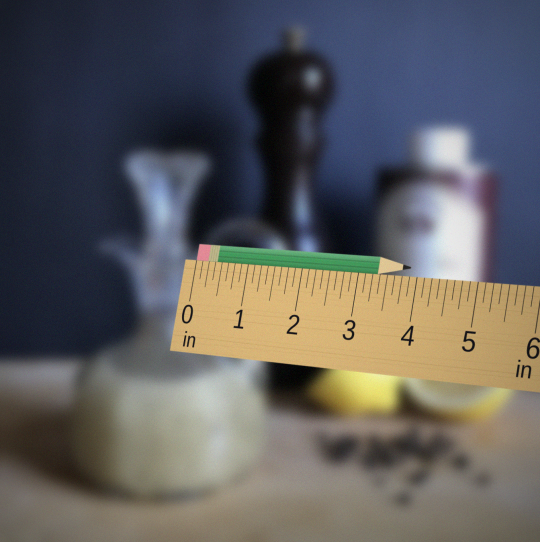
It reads 3.875 in
